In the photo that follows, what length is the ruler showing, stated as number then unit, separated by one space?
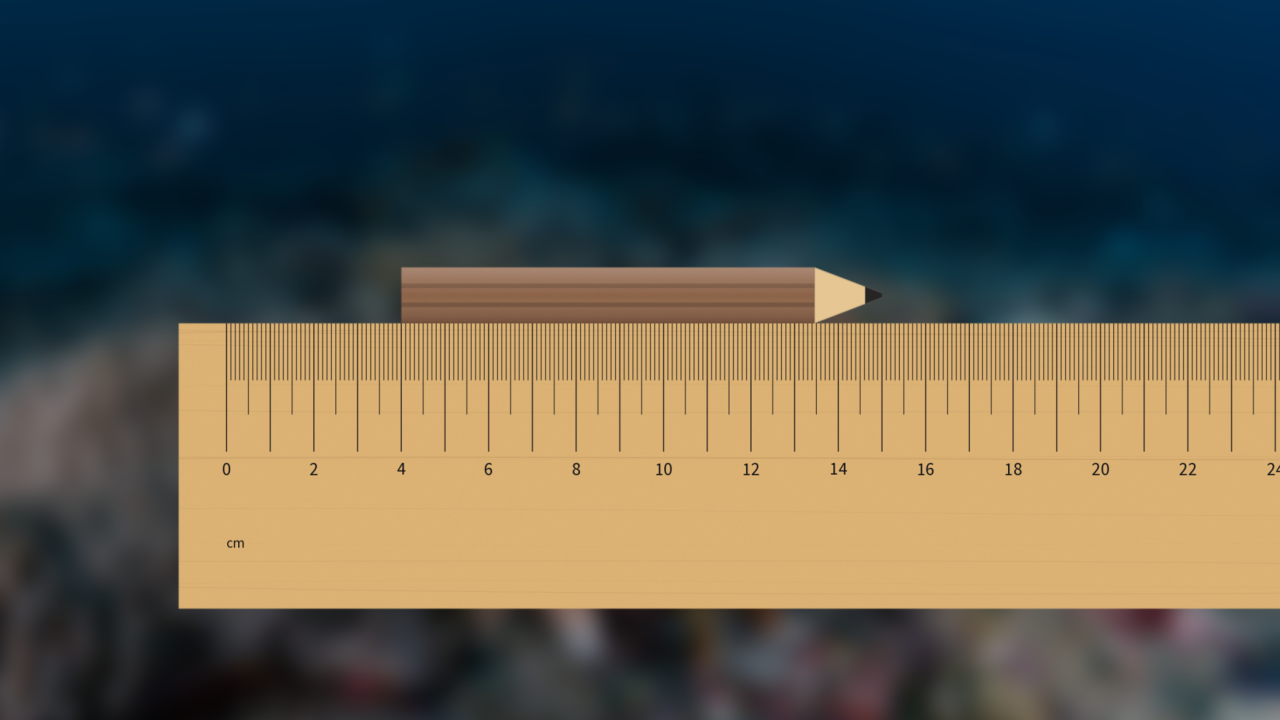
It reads 11 cm
